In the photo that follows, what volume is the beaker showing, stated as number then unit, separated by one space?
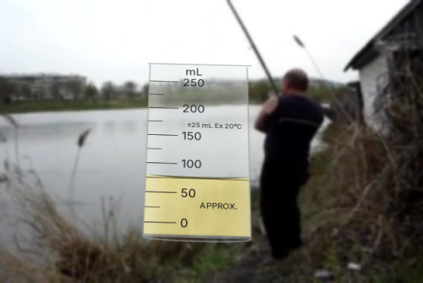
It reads 75 mL
